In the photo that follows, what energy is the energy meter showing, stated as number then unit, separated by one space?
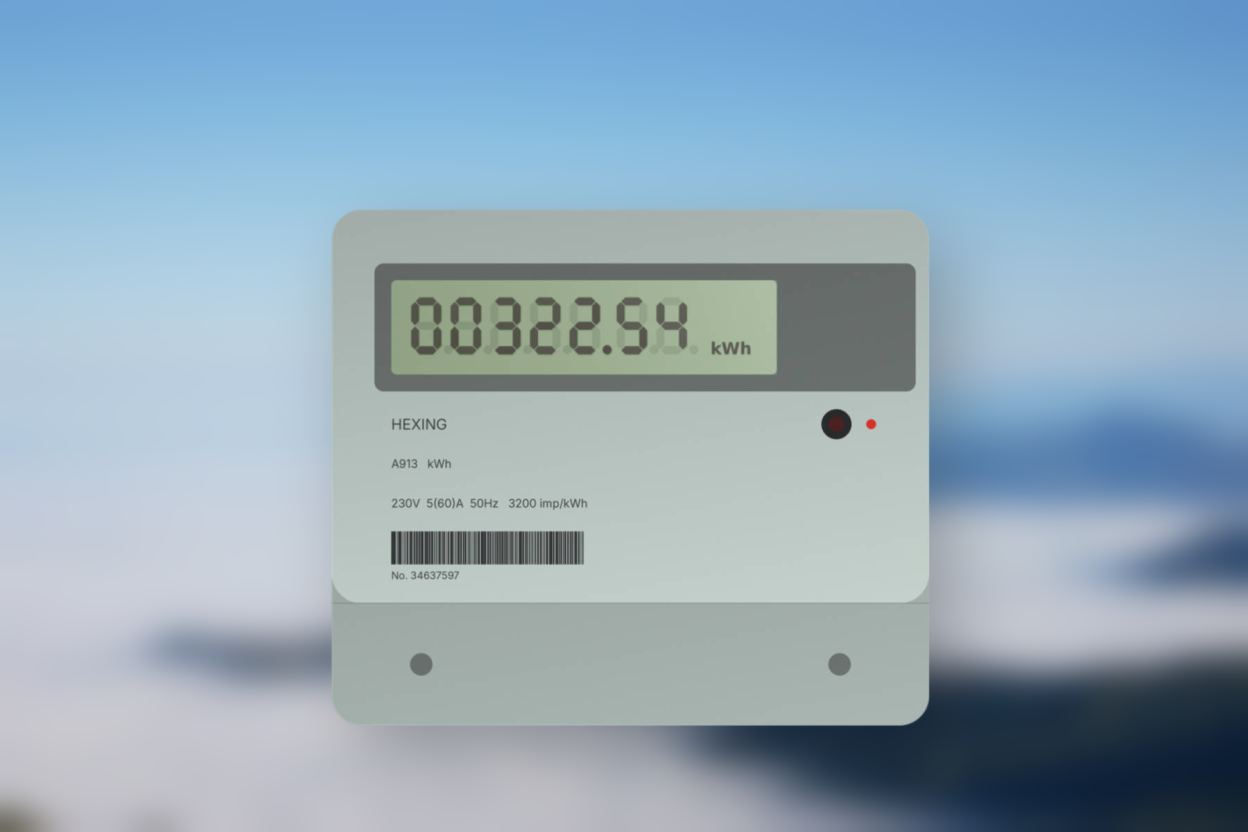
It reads 322.54 kWh
